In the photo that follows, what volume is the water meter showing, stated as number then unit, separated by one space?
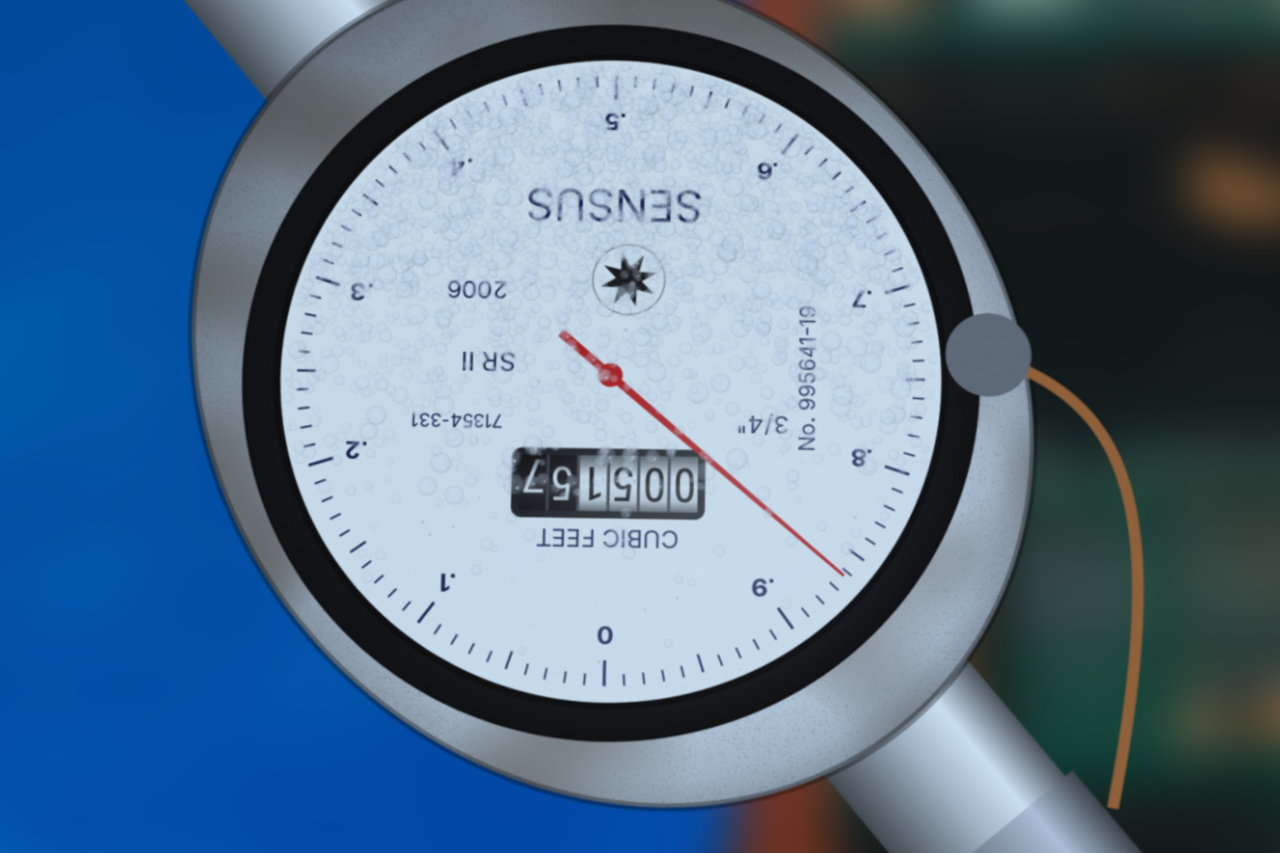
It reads 5156.86 ft³
